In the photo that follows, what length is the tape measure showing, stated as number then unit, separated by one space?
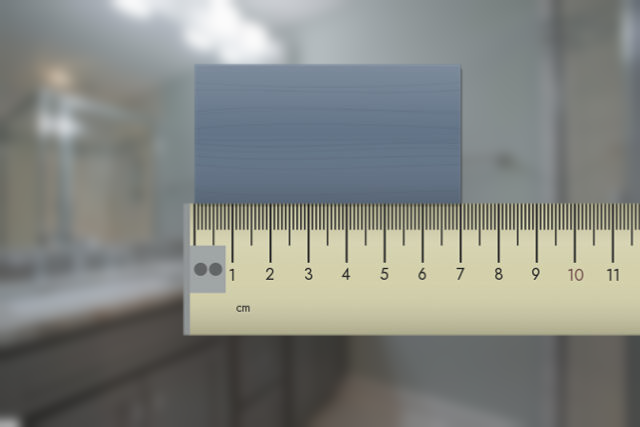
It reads 7 cm
